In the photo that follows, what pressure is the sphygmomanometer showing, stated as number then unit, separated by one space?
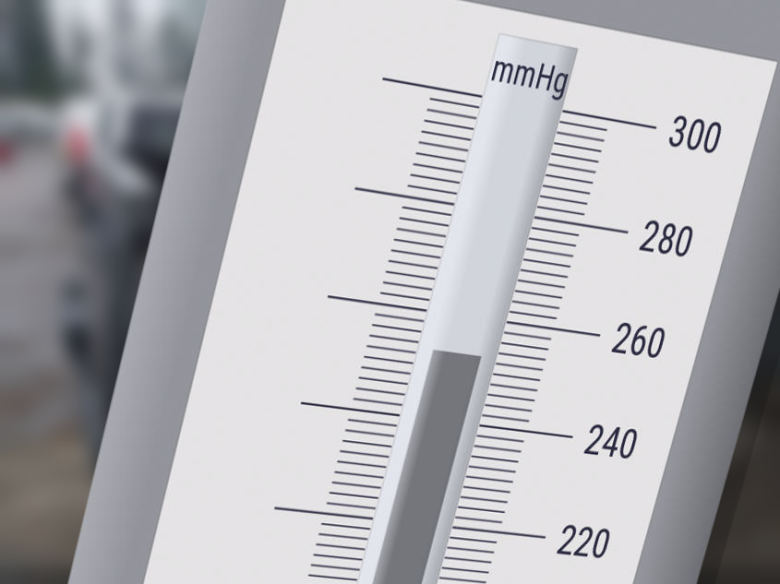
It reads 253 mmHg
